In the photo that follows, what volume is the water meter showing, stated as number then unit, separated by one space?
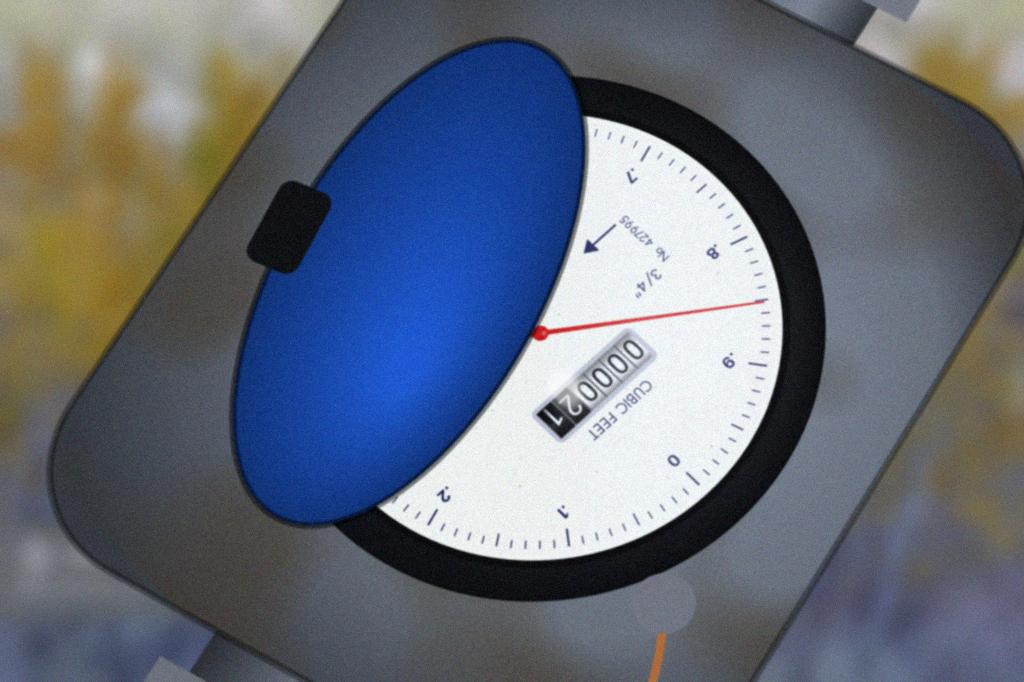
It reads 20.85 ft³
